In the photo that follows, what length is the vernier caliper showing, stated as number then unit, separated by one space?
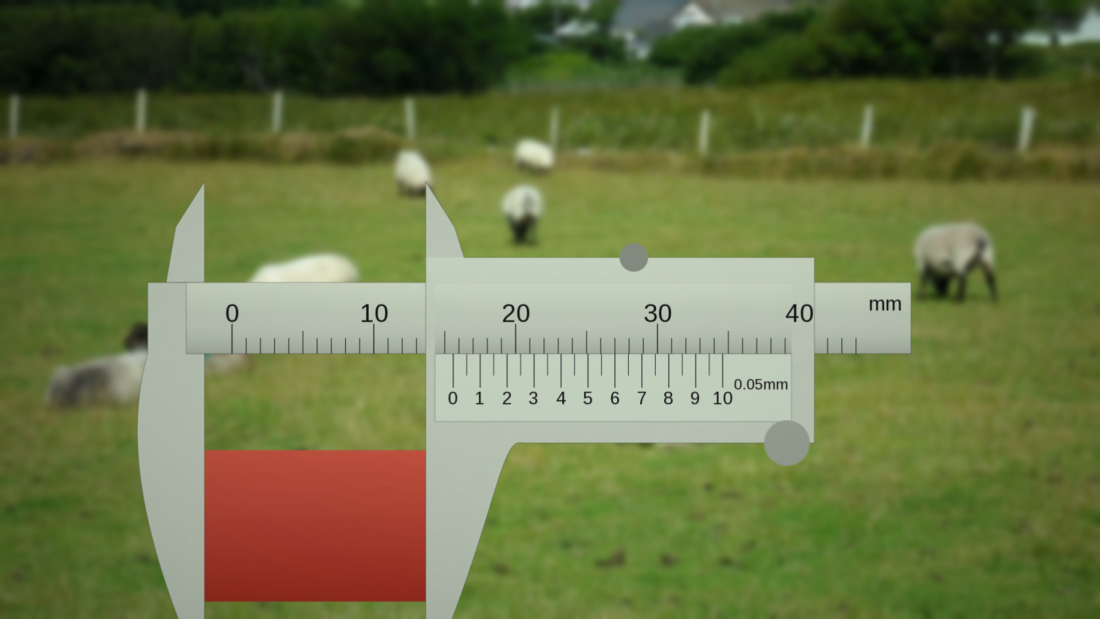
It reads 15.6 mm
